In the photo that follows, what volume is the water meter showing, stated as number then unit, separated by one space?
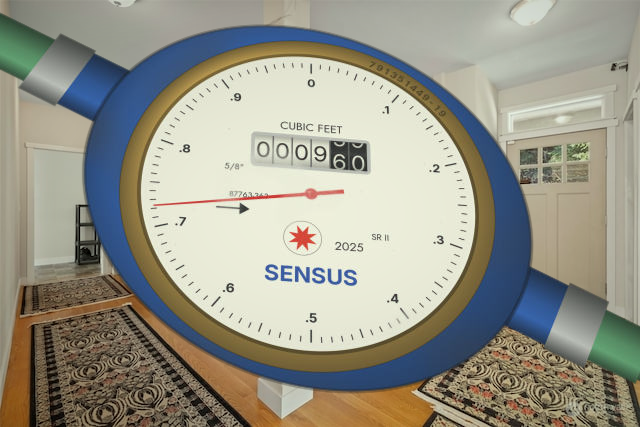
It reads 959.72 ft³
